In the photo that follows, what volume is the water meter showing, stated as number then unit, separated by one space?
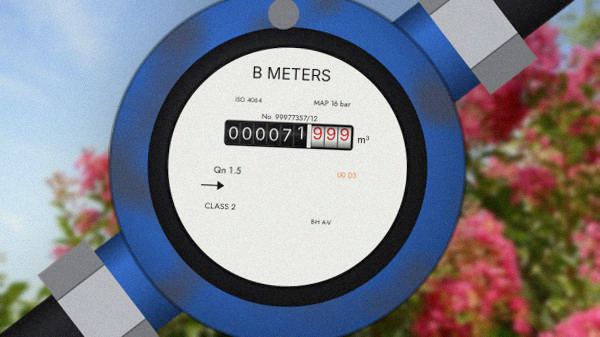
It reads 71.999 m³
